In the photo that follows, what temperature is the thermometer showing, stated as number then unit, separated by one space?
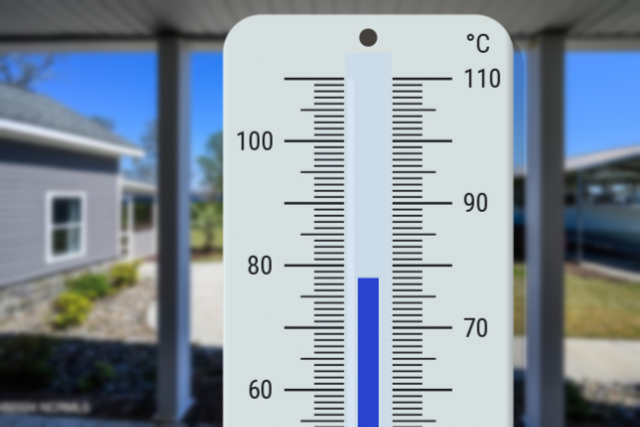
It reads 78 °C
